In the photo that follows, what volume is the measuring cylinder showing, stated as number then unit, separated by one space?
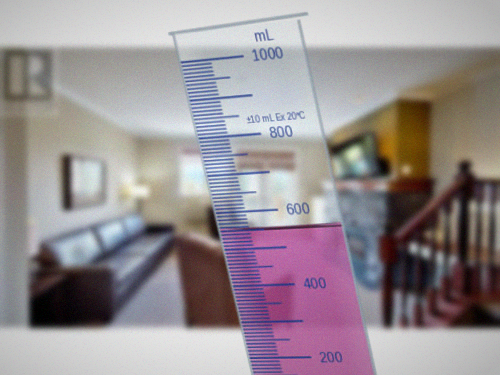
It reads 550 mL
